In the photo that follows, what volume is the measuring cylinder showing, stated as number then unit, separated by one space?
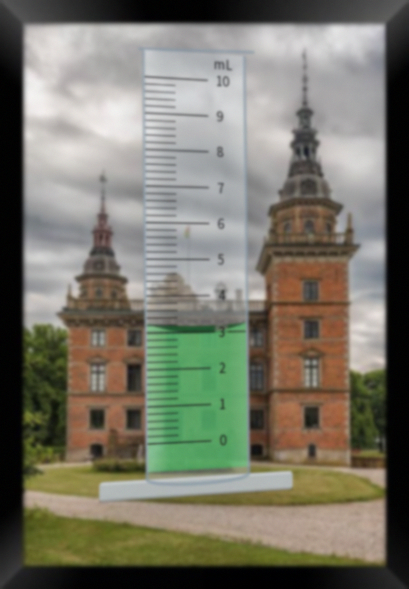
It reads 3 mL
